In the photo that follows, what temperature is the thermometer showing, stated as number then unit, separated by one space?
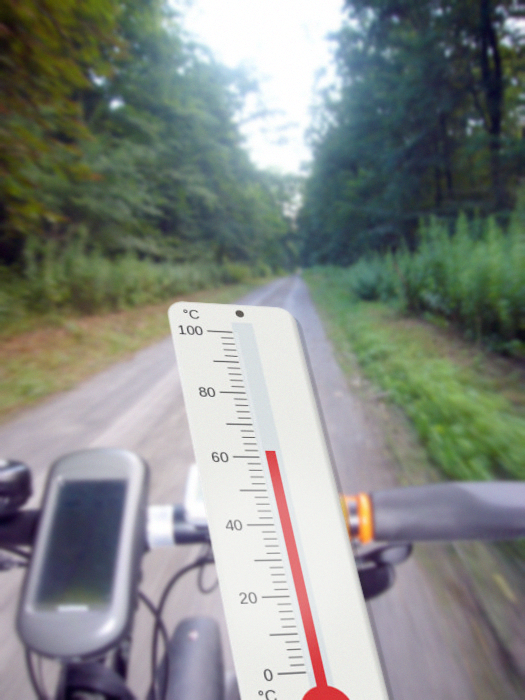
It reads 62 °C
